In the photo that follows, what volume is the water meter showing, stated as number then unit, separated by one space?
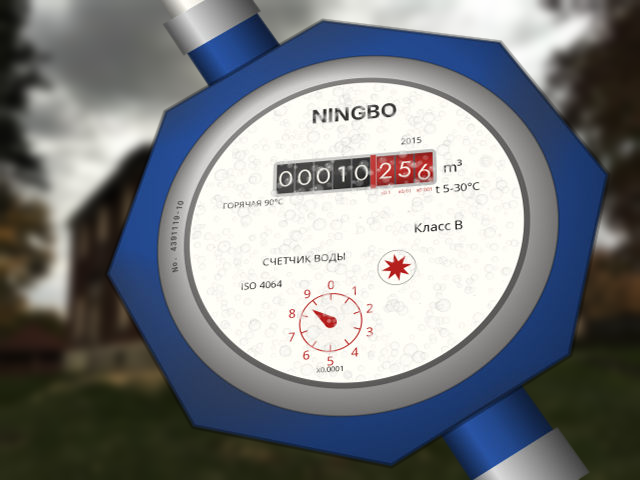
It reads 10.2558 m³
